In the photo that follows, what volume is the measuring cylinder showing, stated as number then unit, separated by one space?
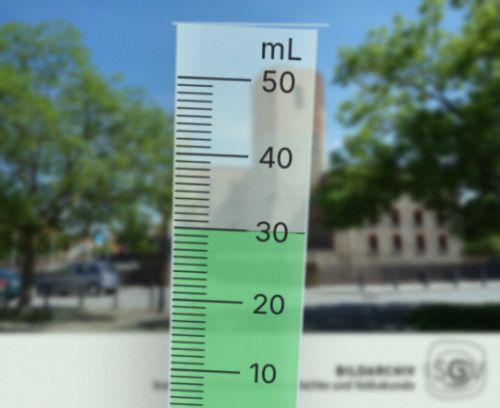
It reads 30 mL
